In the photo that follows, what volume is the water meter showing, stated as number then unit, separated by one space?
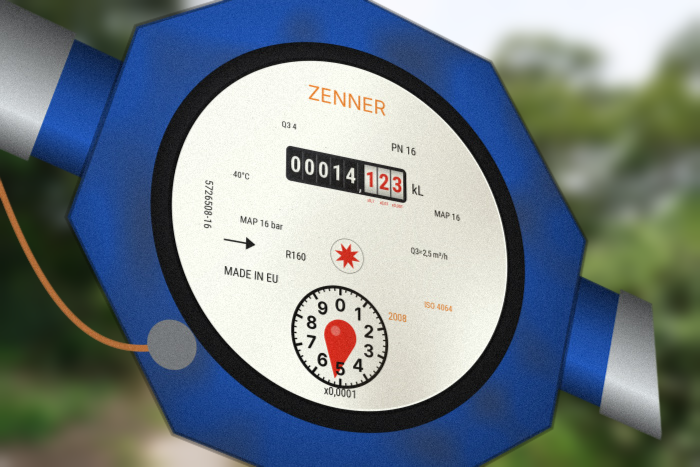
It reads 14.1235 kL
